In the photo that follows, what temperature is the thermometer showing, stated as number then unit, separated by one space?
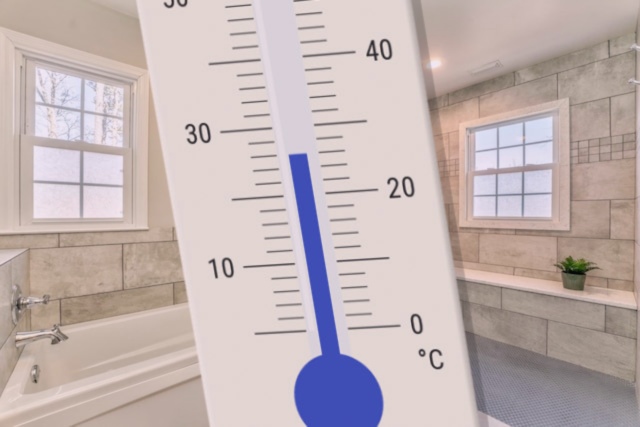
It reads 26 °C
